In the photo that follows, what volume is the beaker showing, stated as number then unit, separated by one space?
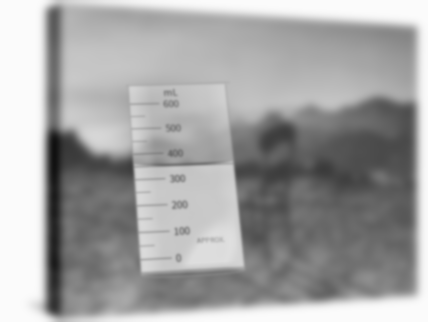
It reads 350 mL
